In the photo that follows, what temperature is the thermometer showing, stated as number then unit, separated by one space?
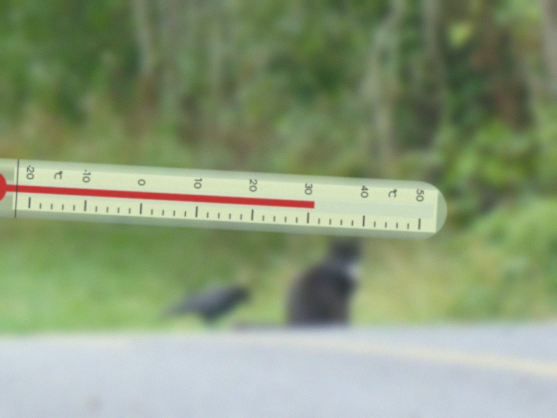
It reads 31 °C
